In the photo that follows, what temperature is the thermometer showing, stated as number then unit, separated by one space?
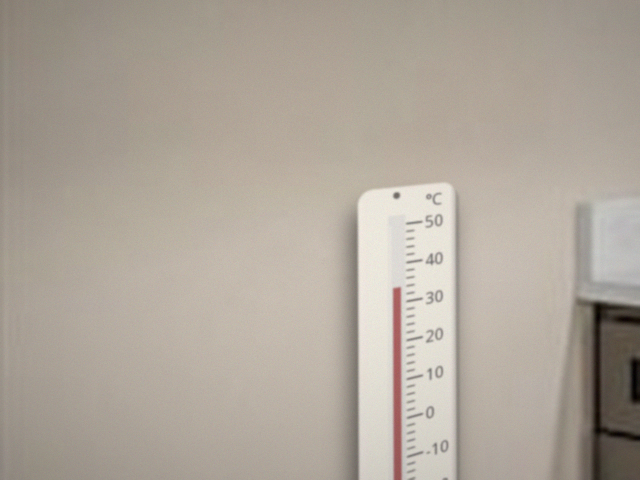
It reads 34 °C
